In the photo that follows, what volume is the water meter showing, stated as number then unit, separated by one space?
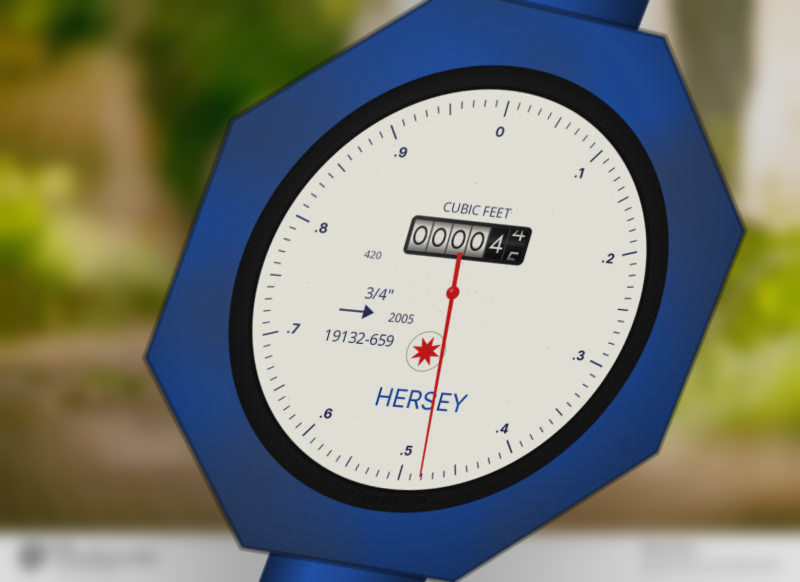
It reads 44.48 ft³
